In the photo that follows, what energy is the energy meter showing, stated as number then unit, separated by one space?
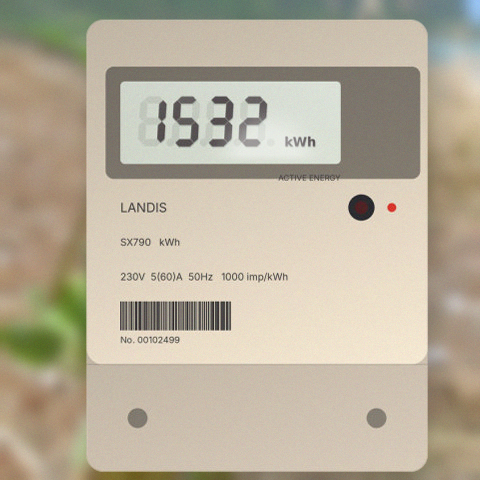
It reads 1532 kWh
